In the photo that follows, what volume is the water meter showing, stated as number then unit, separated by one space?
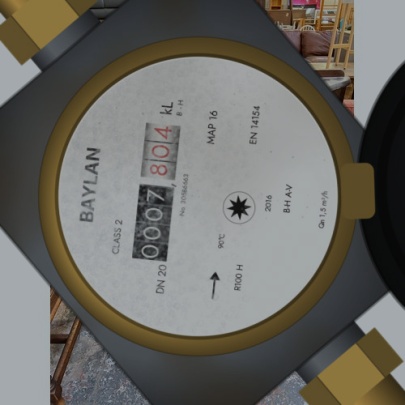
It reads 7.804 kL
